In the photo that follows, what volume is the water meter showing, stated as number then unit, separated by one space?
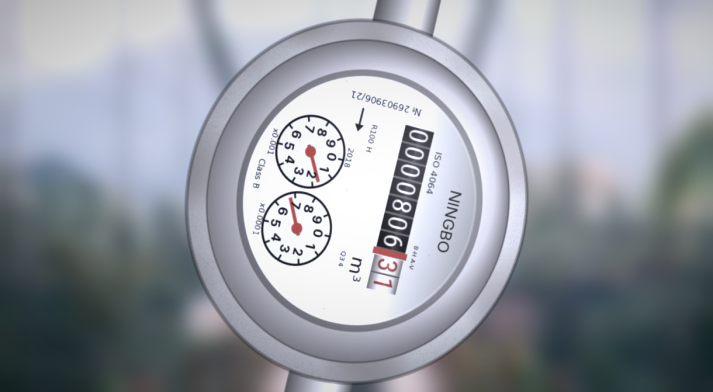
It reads 806.3116 m³
